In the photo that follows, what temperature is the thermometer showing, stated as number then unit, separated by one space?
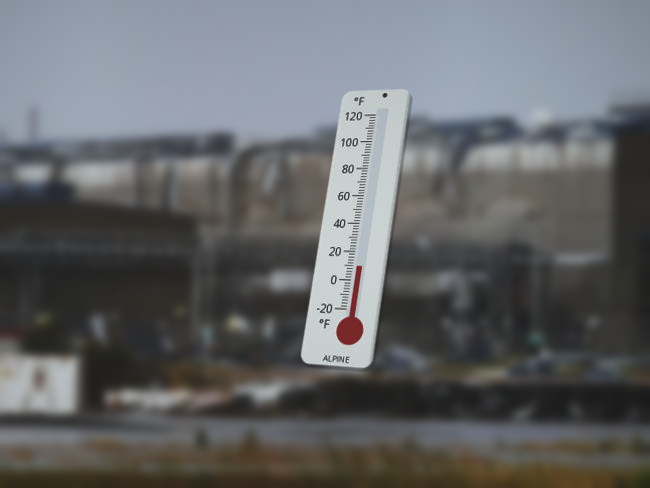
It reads 10 °F
